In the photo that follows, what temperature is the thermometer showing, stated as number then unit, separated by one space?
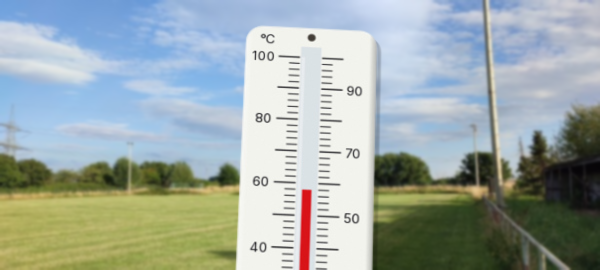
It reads 58 °C
